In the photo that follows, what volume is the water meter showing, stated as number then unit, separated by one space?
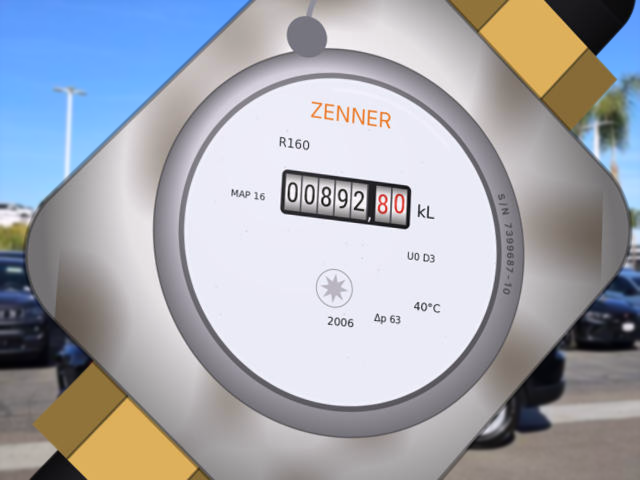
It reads 892.80 kL
